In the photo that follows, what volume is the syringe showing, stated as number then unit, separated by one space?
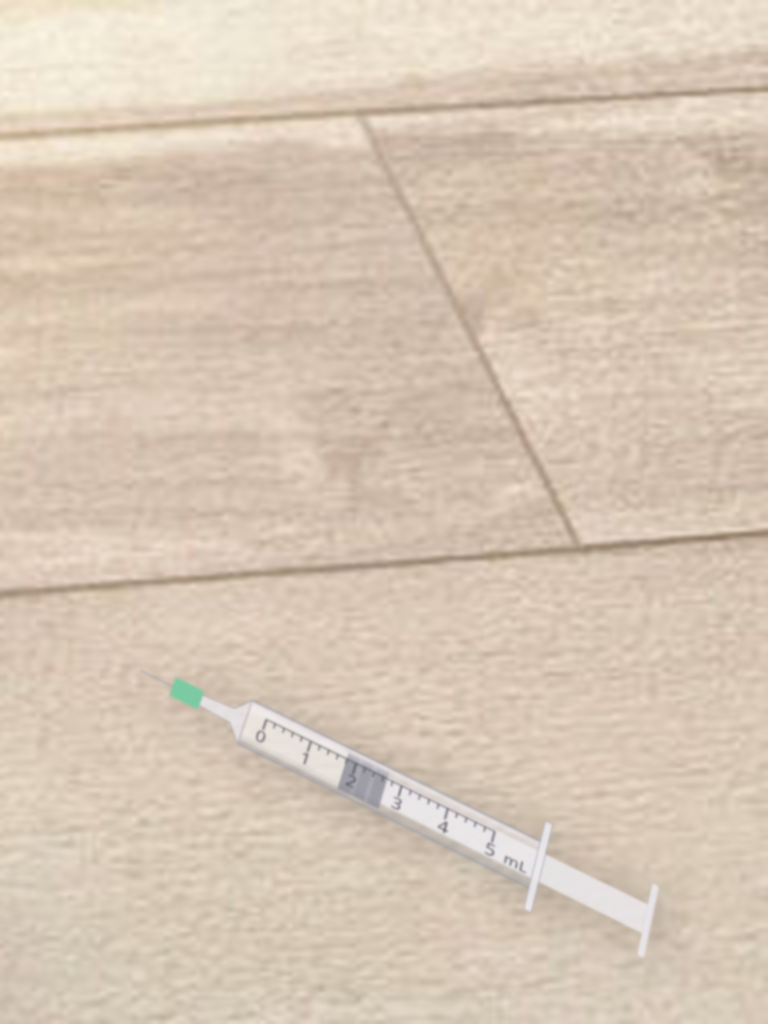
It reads 1.8 mL
